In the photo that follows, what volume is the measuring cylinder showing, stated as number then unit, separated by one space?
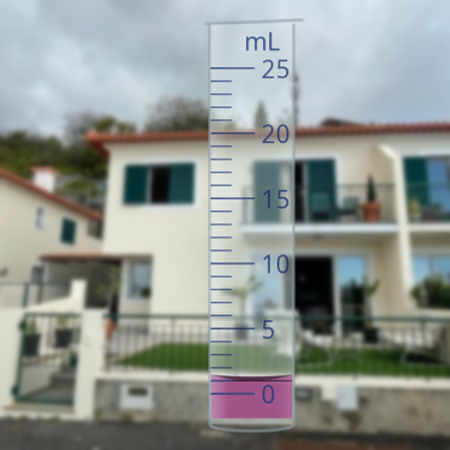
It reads 1 mL
